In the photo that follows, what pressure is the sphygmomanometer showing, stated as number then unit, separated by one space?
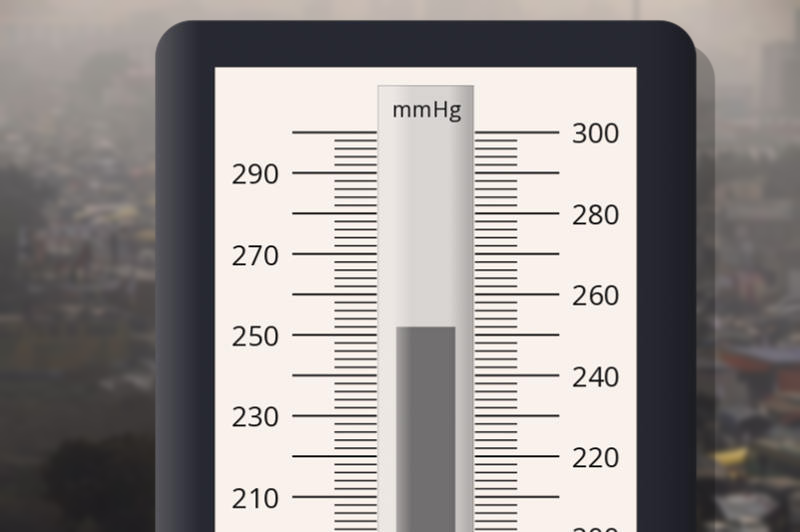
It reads 252 mmHg
